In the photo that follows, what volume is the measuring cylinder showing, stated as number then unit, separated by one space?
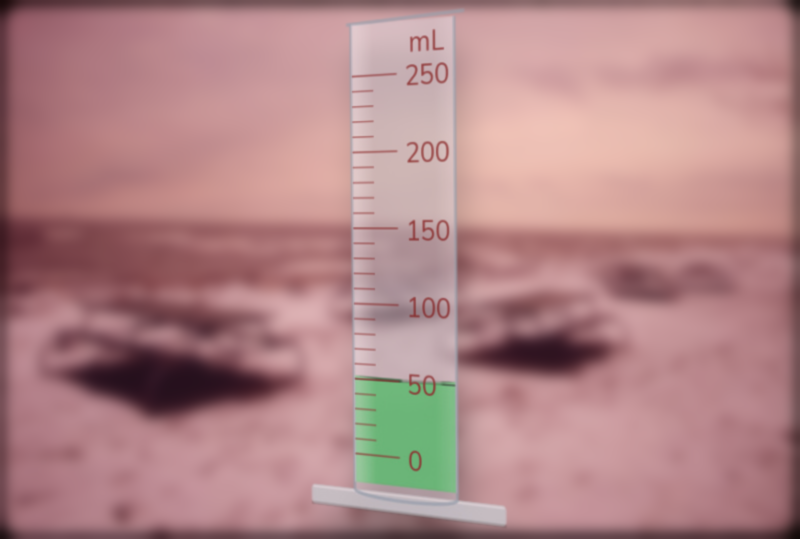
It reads 50 mL
